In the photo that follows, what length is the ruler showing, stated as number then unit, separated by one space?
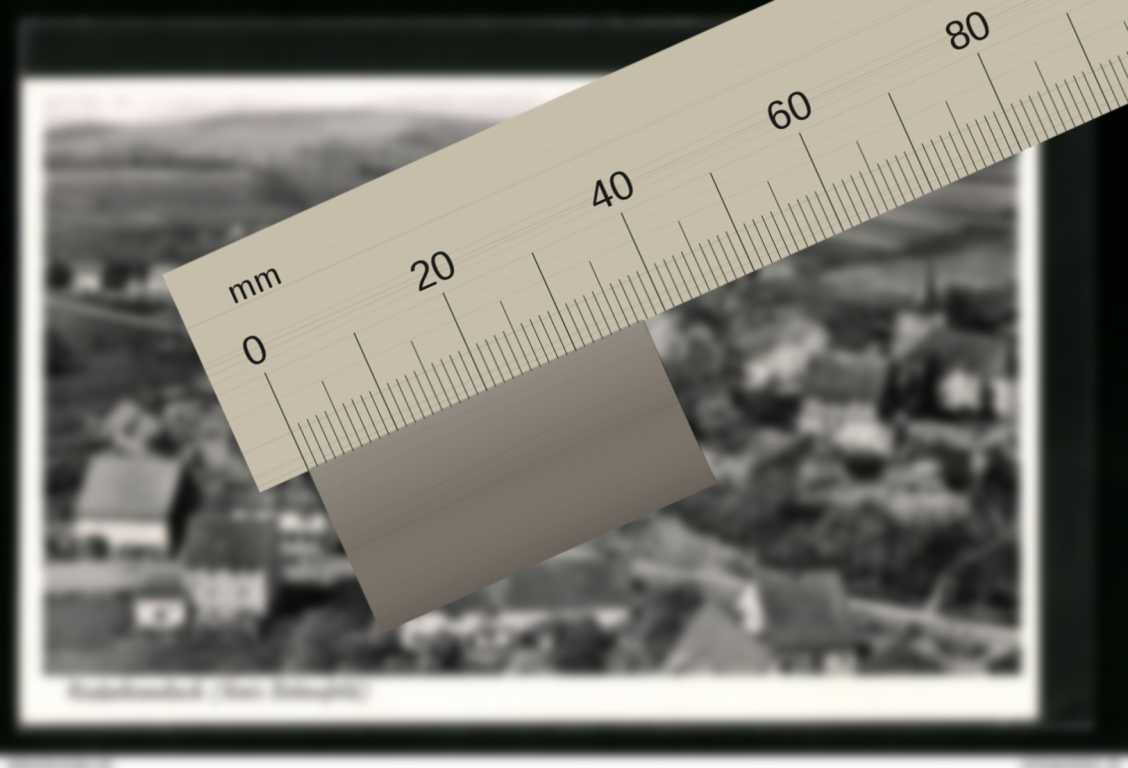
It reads 37.5 mm
